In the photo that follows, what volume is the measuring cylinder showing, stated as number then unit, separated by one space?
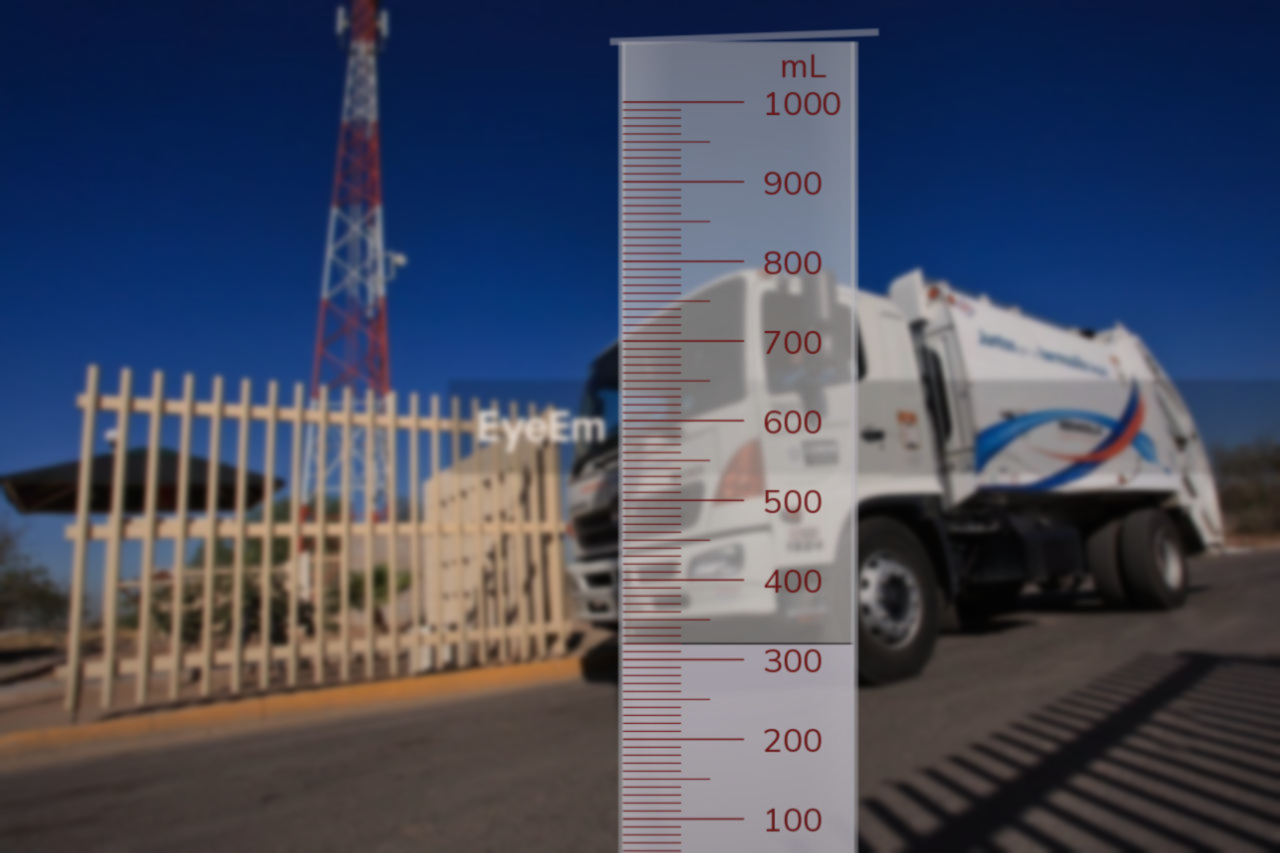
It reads 320 mL
